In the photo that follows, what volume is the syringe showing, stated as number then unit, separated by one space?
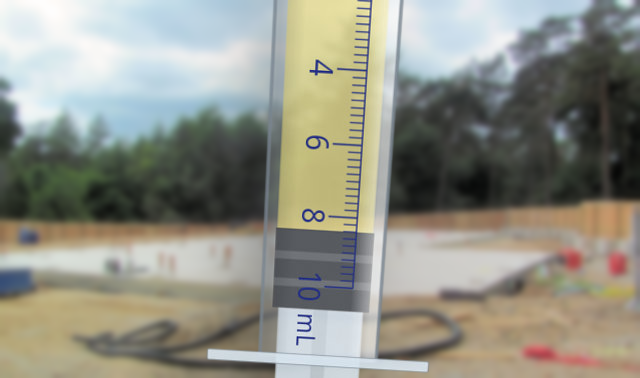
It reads 8.4 mL
